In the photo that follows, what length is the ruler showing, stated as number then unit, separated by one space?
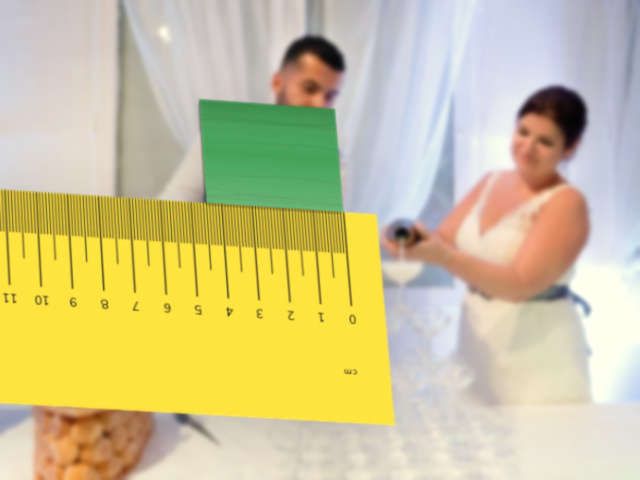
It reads 4.5 cm
